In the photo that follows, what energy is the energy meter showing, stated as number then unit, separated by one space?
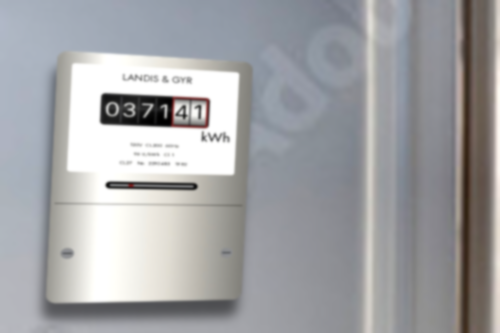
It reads 371.41 kWh
